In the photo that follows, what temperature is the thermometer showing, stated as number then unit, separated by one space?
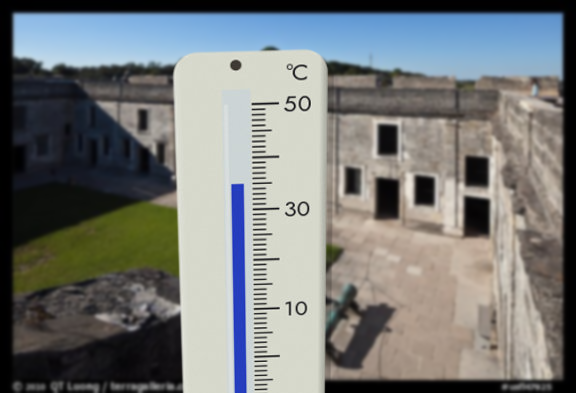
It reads 35 °C
